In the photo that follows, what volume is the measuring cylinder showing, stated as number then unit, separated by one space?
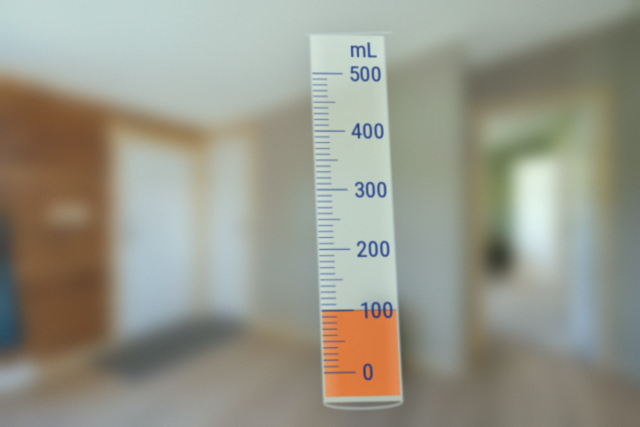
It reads 100 mL
